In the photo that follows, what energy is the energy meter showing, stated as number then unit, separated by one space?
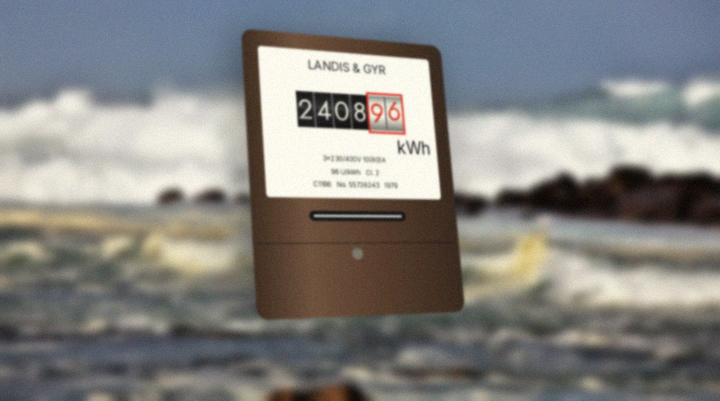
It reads 2408.96 kWh
